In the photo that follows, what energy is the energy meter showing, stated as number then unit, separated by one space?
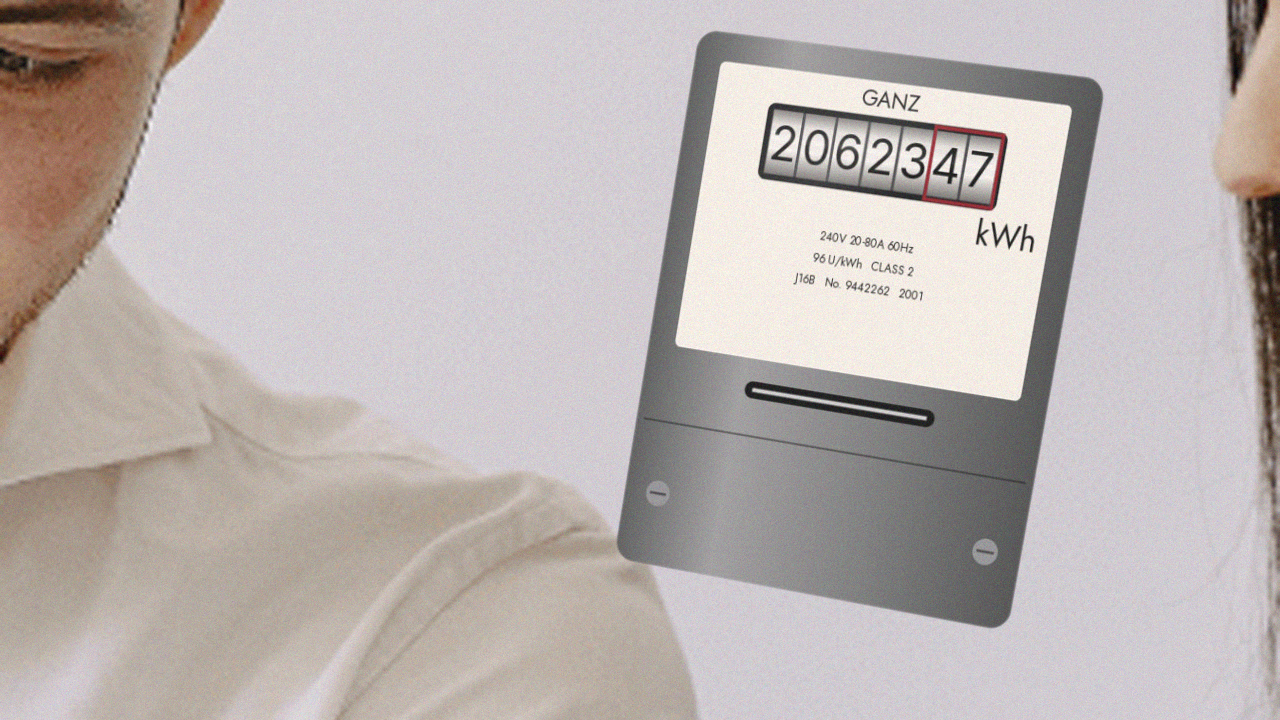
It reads 20623.47 kWh
